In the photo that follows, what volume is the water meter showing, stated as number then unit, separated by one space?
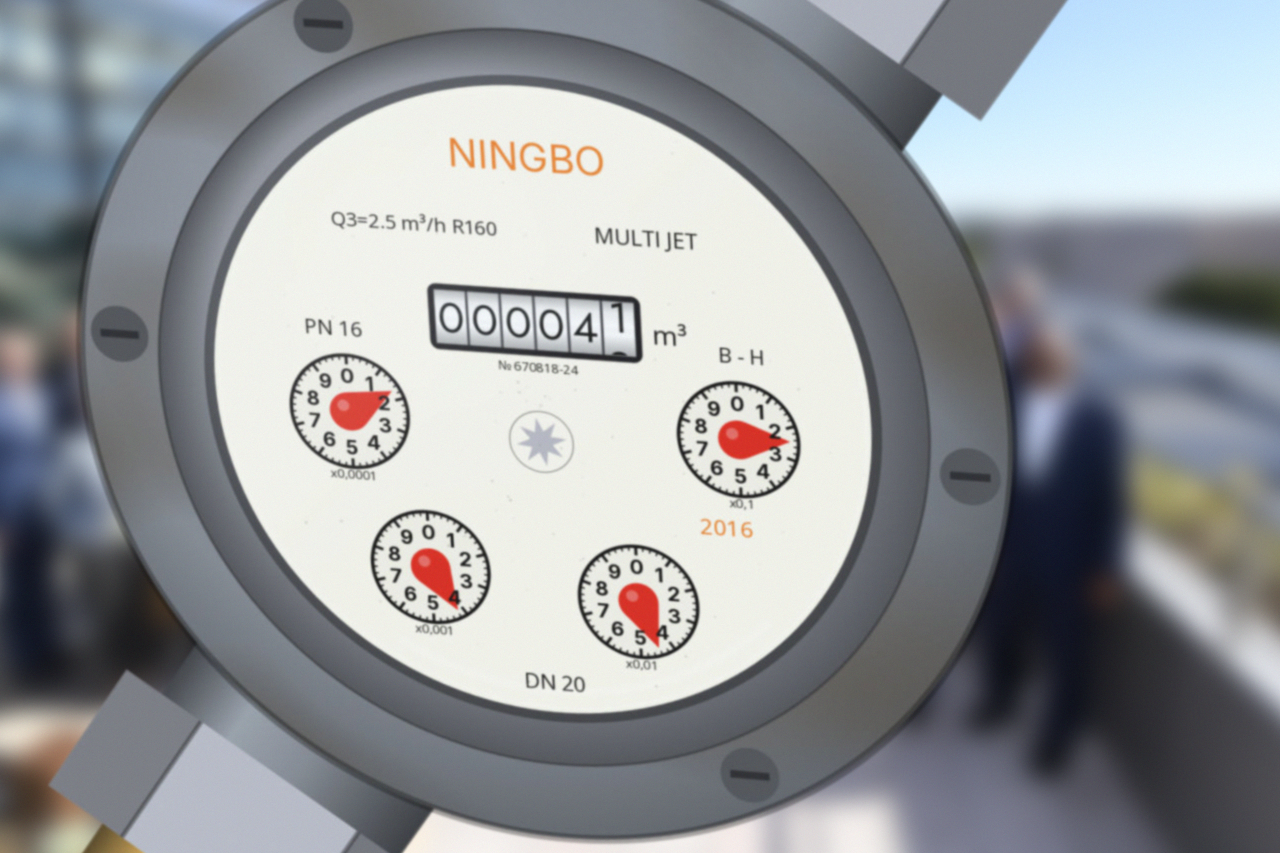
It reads 41.2441 m³
